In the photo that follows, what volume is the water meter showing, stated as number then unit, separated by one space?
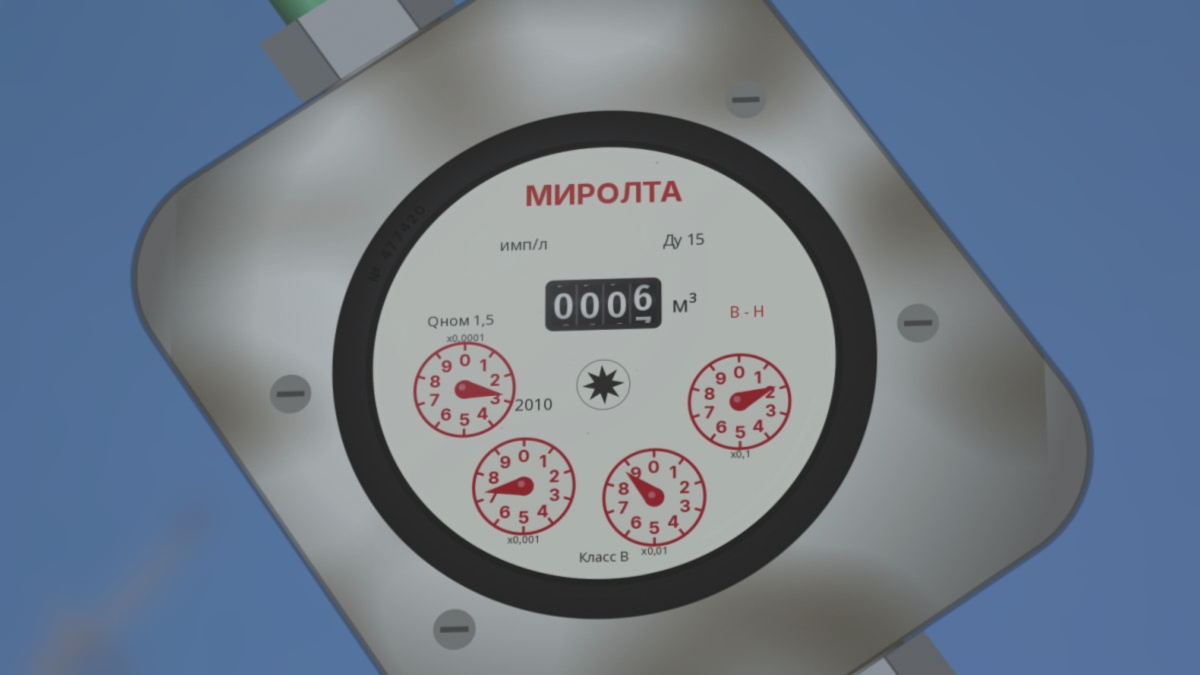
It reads 6.1872 m³
